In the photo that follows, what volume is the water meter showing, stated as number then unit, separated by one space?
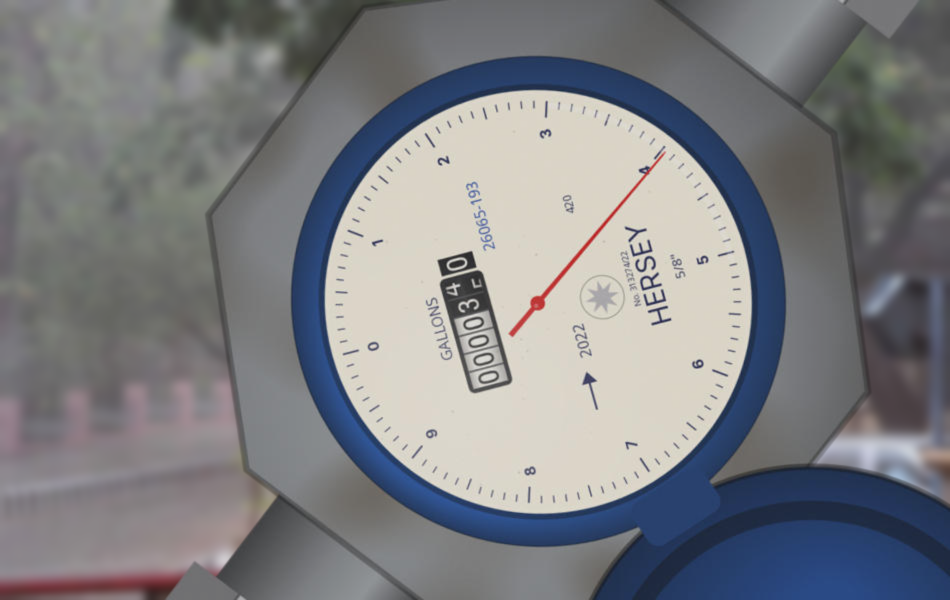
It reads 344.0 gal
